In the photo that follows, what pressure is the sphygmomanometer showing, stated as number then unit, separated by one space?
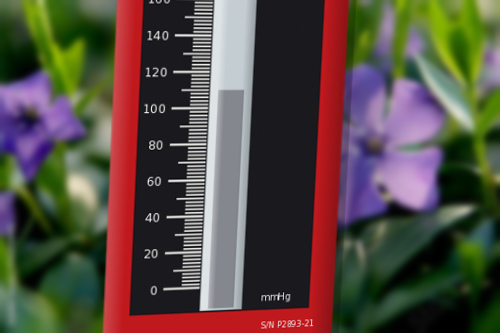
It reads 110 mmHg
